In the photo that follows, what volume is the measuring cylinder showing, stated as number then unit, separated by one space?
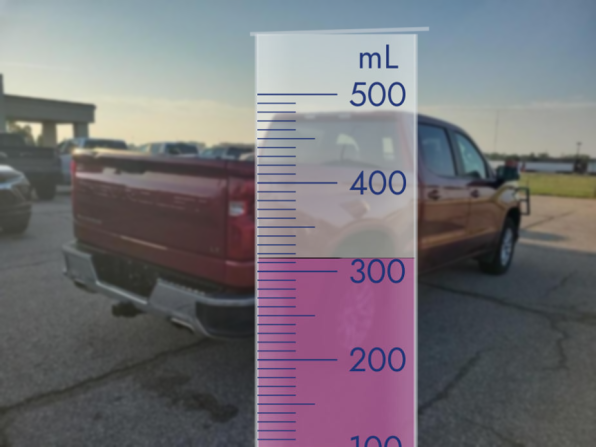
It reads 315 mL
